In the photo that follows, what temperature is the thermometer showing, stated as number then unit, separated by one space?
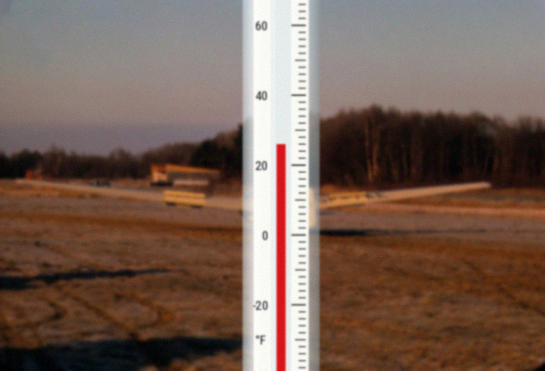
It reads 26 °F
